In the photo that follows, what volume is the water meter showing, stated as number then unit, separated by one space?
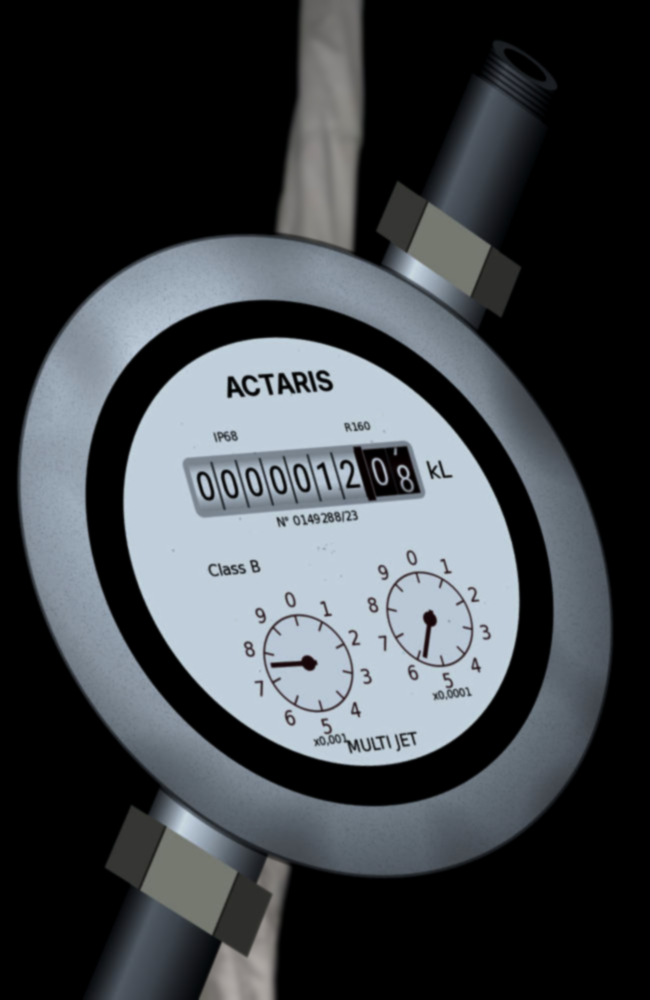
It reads 12.0775 kL
